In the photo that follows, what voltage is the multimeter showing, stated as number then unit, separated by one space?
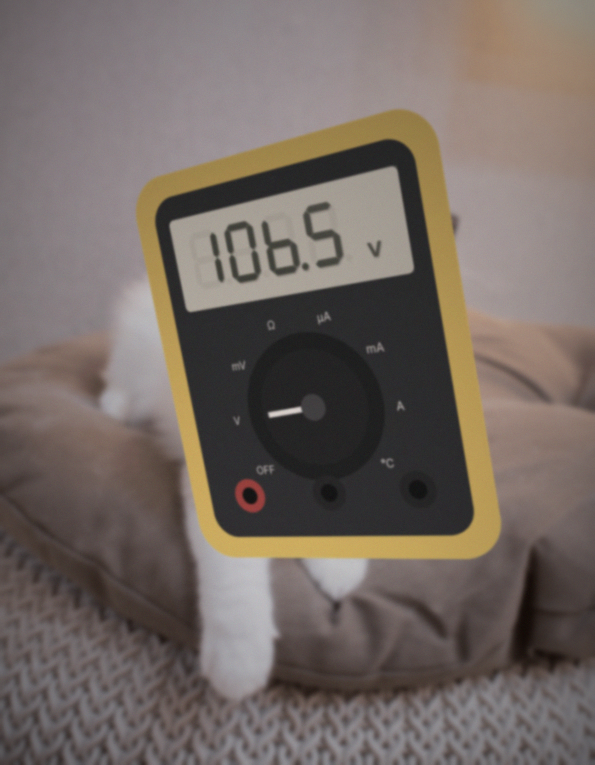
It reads 106.5 V
